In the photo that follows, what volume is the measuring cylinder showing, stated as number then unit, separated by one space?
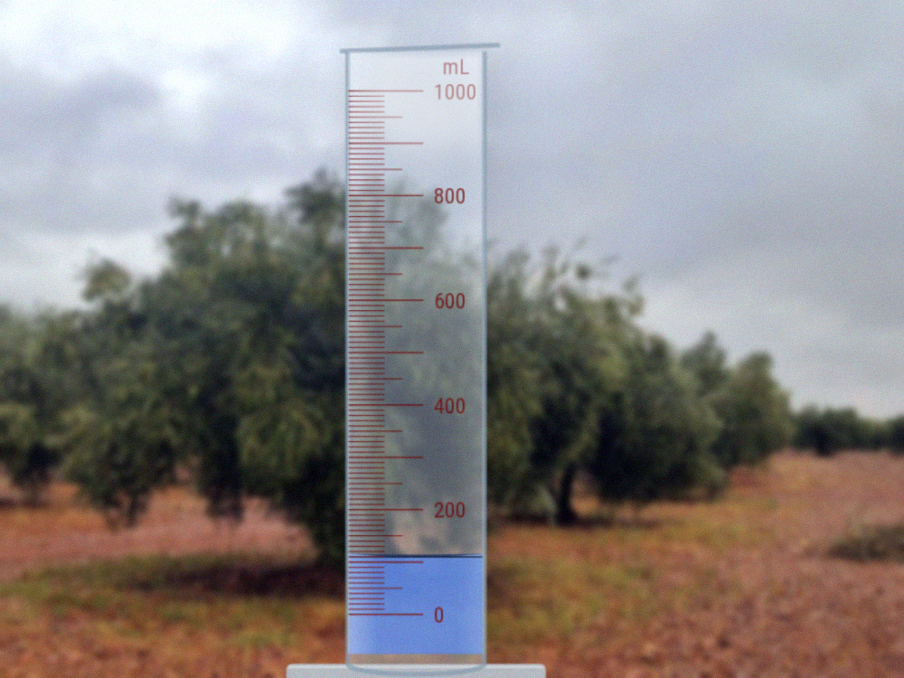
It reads 110 mL
